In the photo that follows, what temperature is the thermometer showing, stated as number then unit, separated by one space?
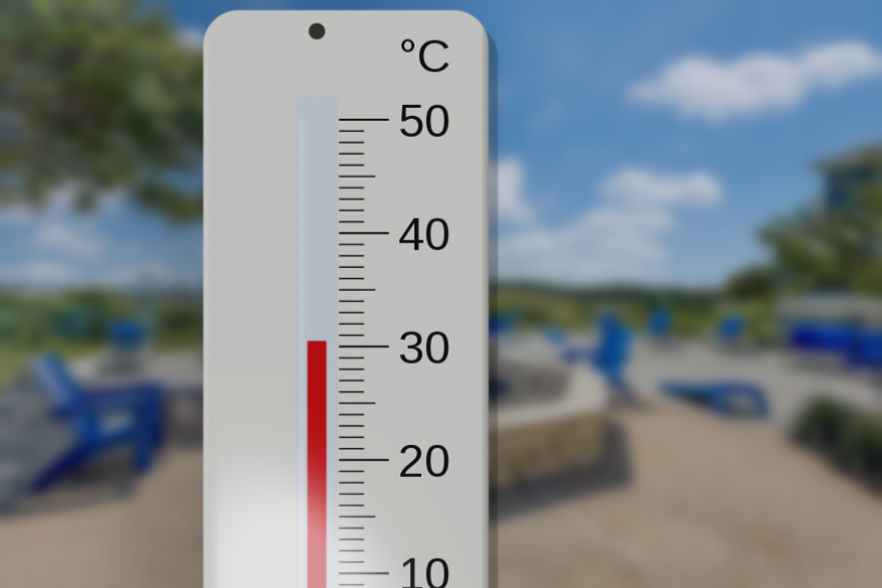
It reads 30.5 °C
